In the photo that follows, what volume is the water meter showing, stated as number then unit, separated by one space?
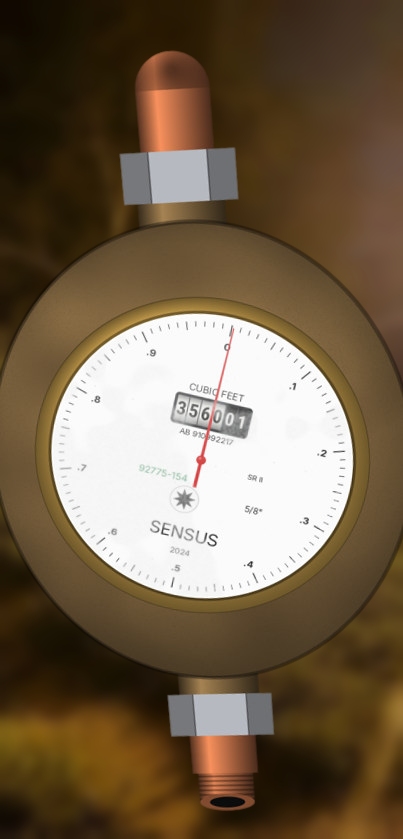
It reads 356001.00 ft³
